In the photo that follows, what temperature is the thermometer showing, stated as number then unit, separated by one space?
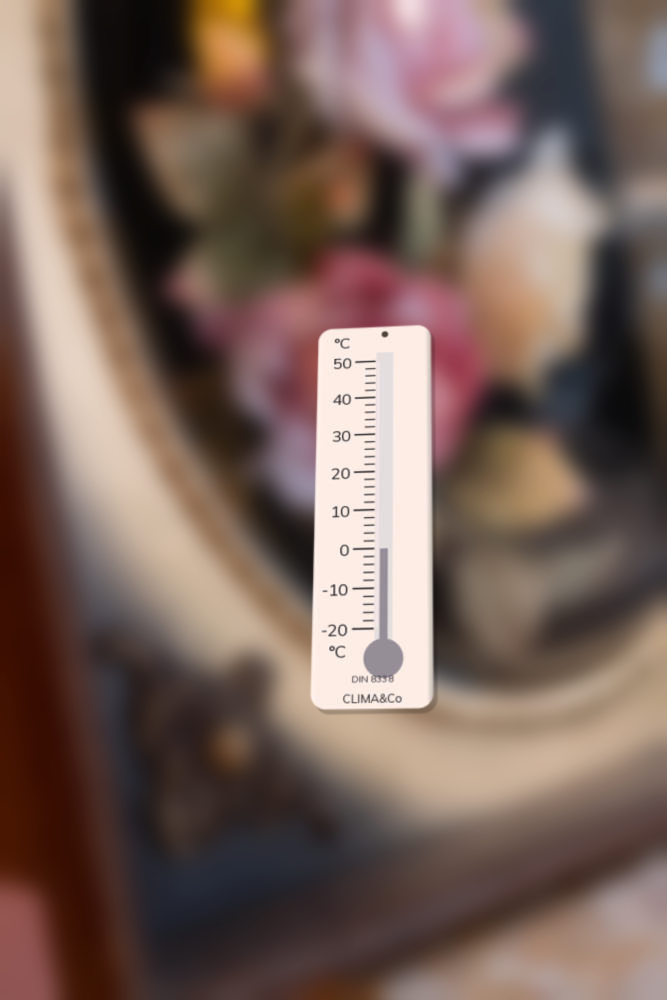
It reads 0 °C
